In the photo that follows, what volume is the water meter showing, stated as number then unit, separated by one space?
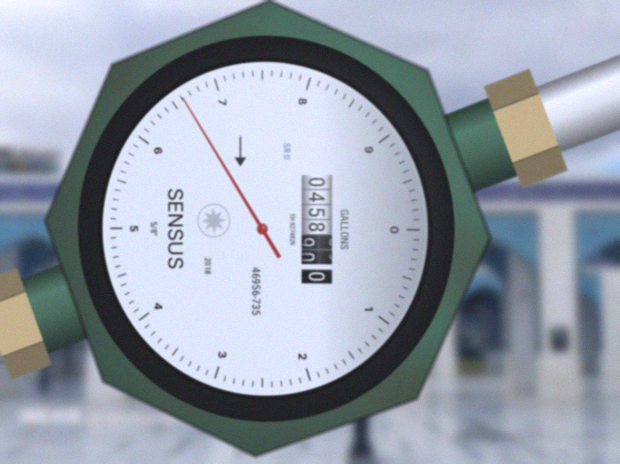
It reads 458896.6 gal
